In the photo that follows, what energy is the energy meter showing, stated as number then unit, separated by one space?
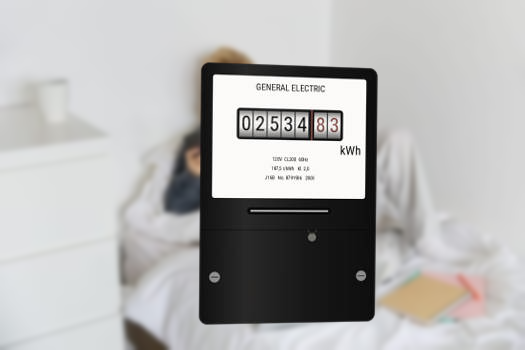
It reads 2534.83 kWh
